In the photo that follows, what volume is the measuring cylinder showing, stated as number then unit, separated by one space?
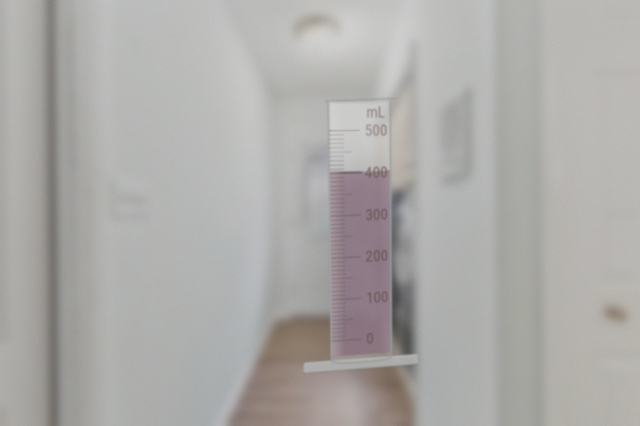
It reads 400 mL
